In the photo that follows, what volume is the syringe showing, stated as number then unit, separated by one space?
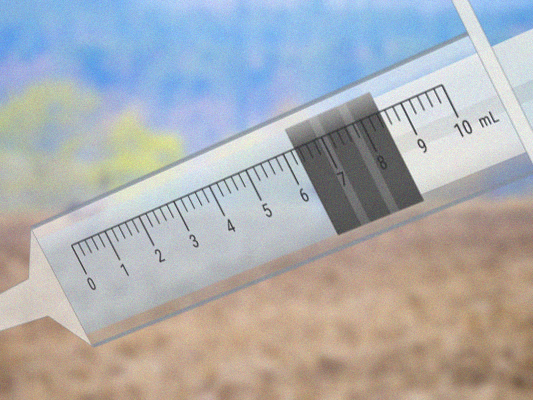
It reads 6.3 mL
